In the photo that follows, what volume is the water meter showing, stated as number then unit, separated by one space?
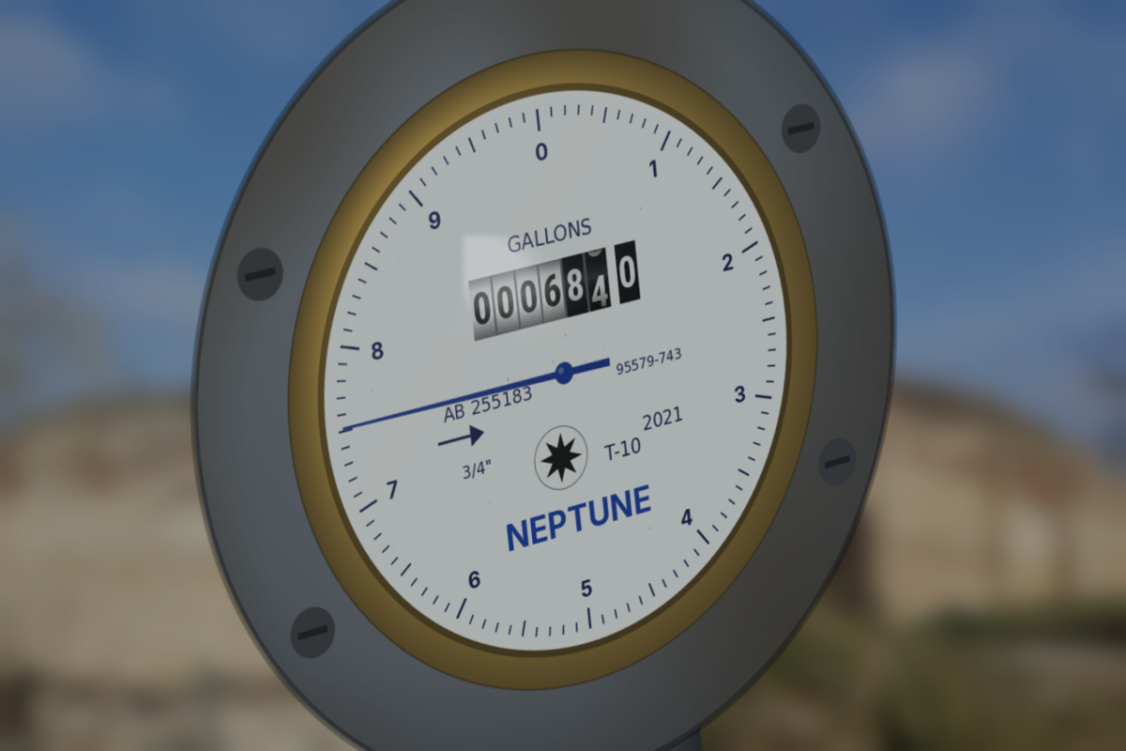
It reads 6837.5 gal
